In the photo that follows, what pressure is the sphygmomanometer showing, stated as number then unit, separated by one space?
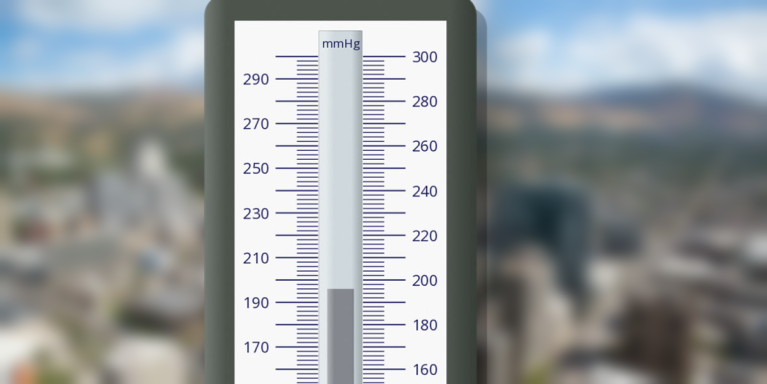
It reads 196 mmHg
